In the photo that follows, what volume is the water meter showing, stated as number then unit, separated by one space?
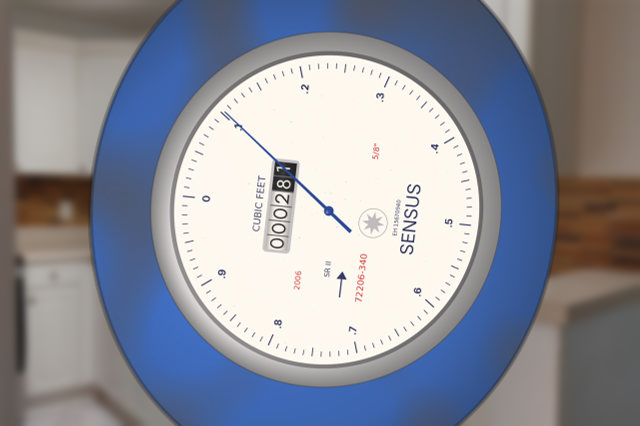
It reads 281.10 ft³
